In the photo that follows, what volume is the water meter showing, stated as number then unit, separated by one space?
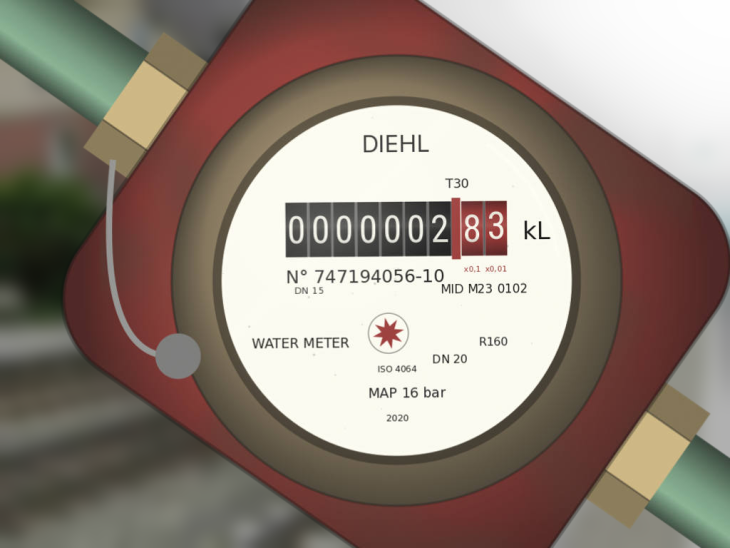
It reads 2.83 kL
